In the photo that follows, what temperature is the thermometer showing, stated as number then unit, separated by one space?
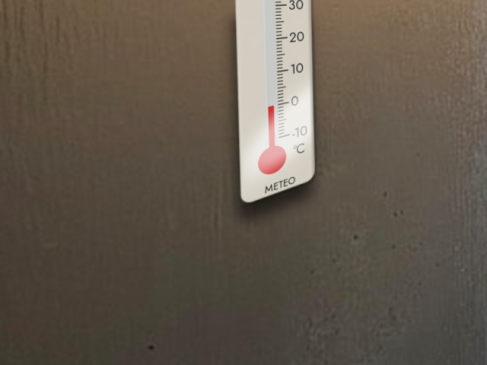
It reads 0 °C
